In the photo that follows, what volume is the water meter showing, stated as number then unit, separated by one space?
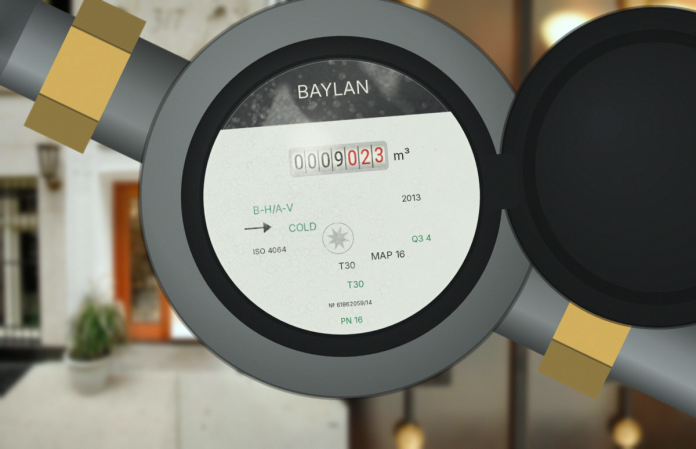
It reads 9.023 m³
